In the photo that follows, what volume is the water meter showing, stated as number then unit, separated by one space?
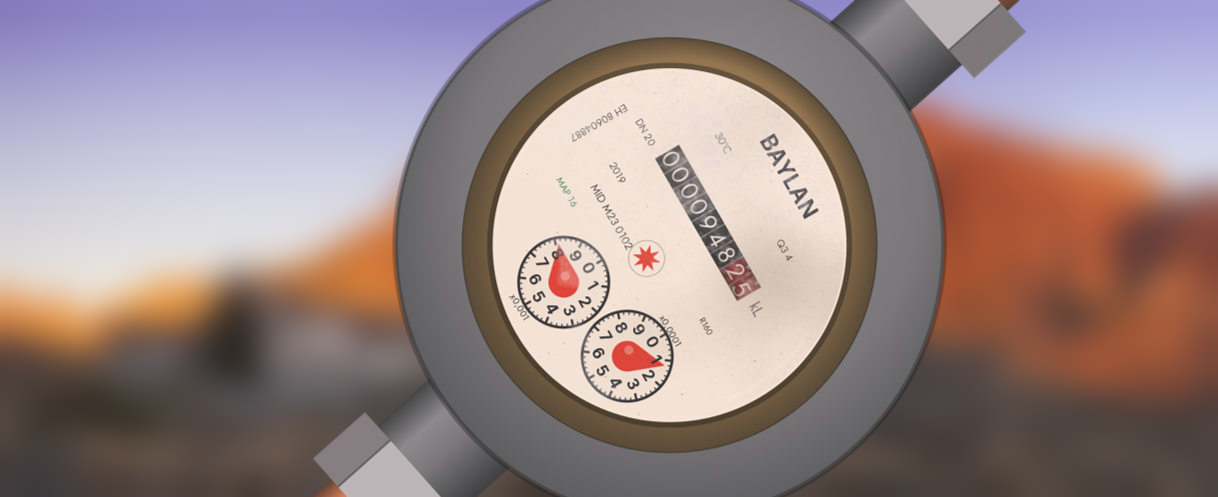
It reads 948.2481 kL
